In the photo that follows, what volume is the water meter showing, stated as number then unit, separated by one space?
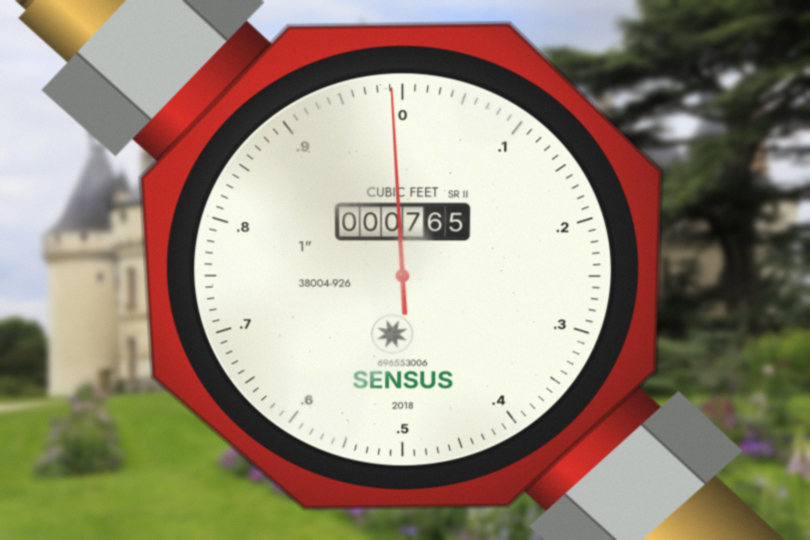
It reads 764.99 ft³
